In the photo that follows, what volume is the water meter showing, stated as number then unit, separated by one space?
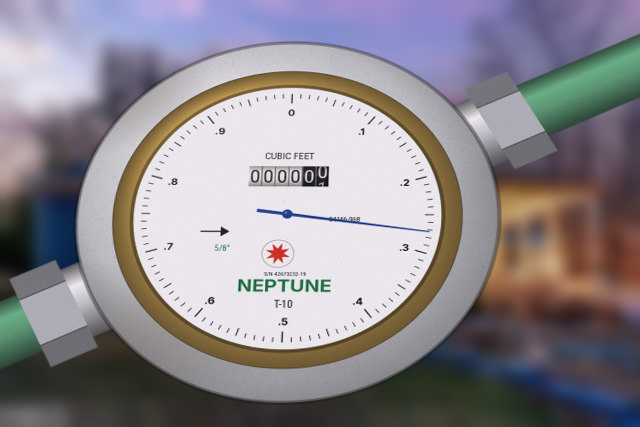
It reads 0.27 ft³
